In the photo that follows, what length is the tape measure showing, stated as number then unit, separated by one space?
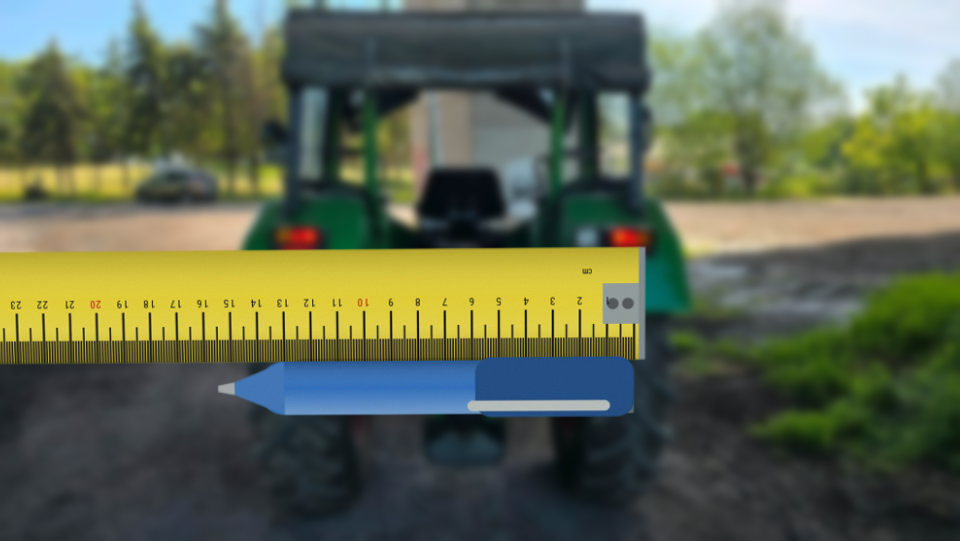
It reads 15.5 cm
